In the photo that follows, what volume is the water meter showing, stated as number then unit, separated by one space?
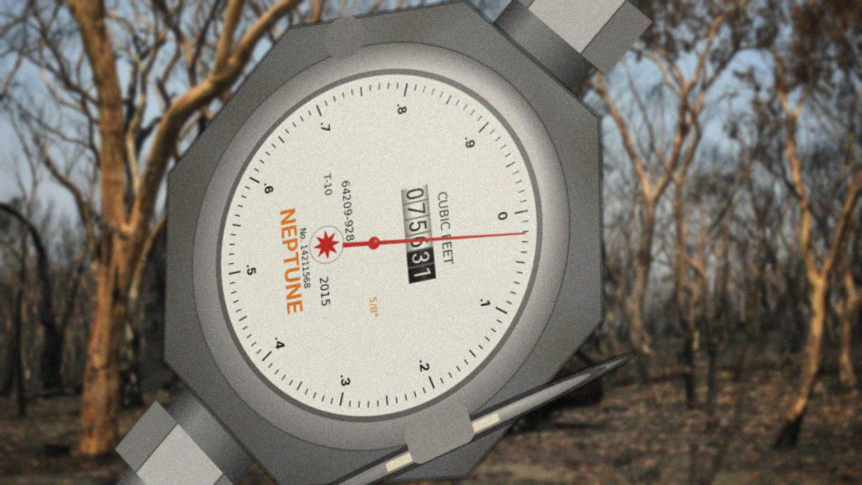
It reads 75631.02 ft³
